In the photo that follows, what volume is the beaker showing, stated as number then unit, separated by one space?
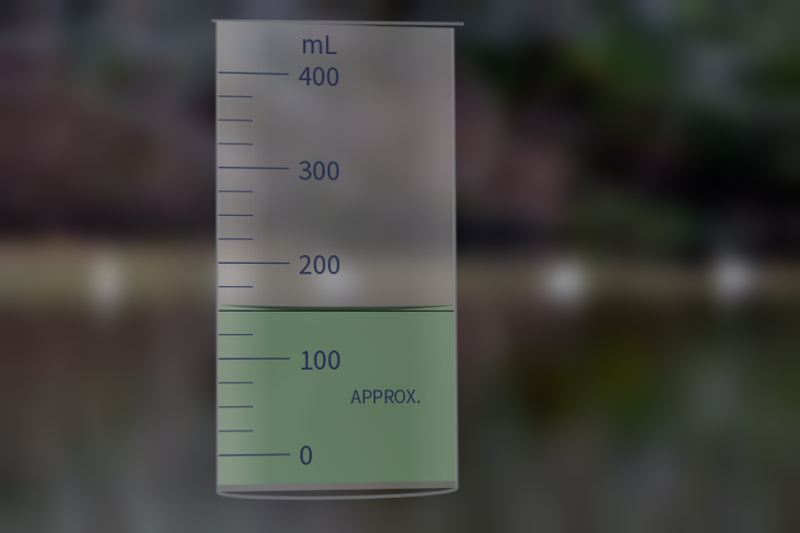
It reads 150 mL
